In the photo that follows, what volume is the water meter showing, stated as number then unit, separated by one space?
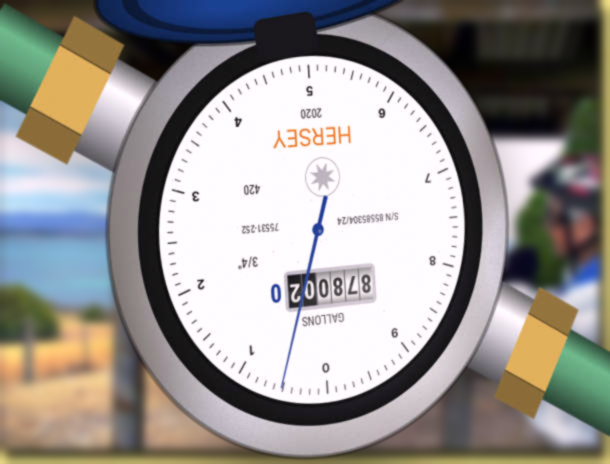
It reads 8780020.5 gal
